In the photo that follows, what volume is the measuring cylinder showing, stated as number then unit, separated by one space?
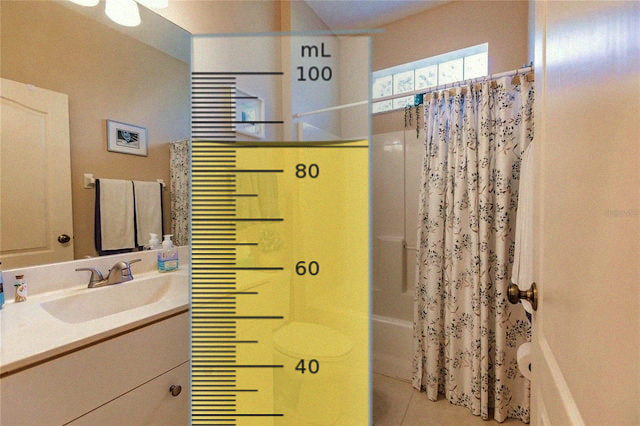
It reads 85 mL
